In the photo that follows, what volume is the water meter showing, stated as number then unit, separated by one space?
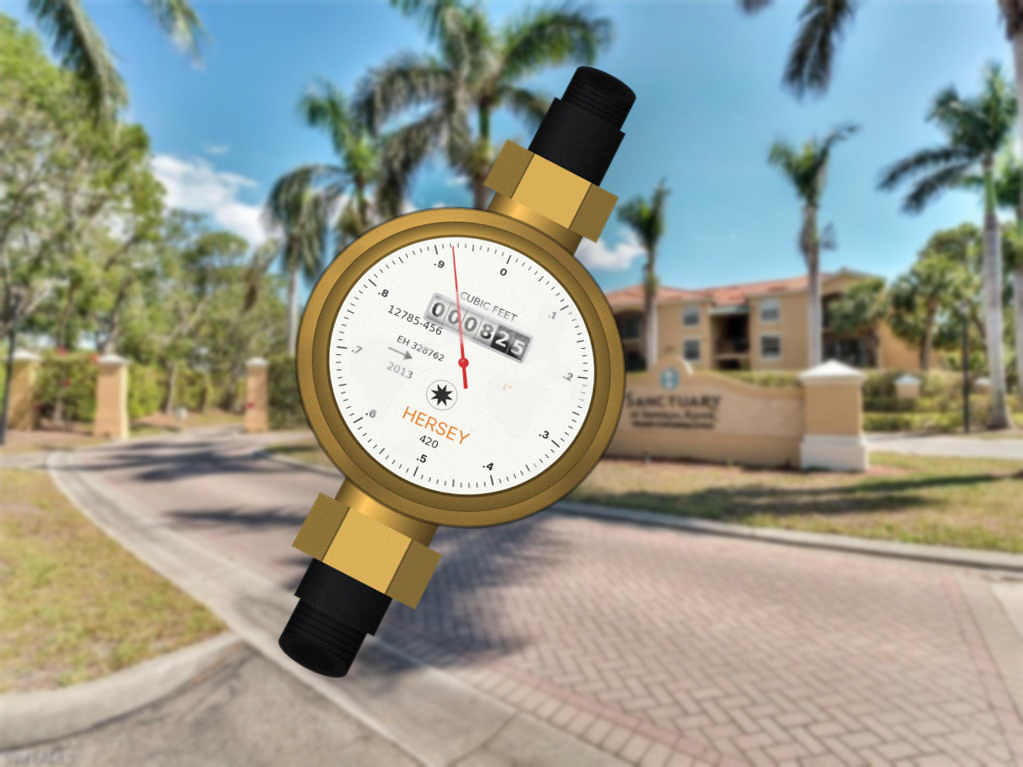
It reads 824.92 ft³
